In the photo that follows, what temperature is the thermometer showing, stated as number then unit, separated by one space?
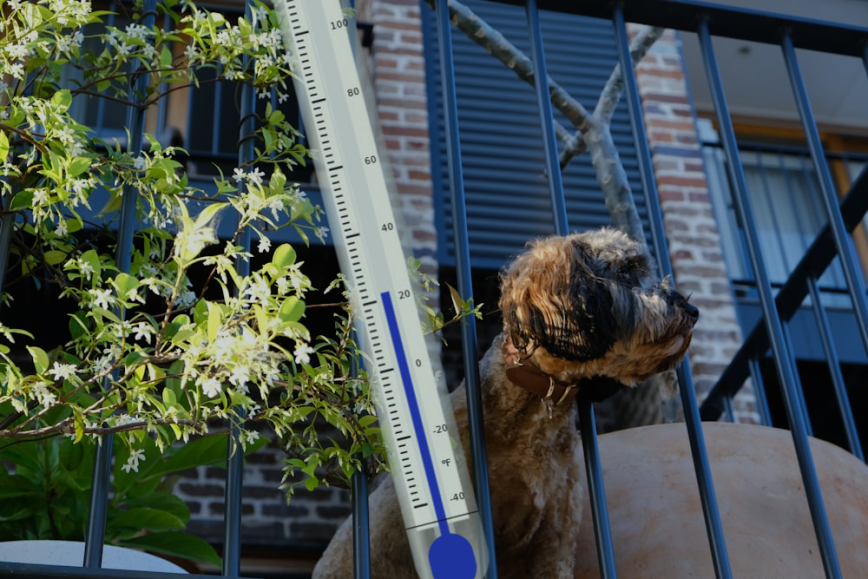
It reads 22 °F
